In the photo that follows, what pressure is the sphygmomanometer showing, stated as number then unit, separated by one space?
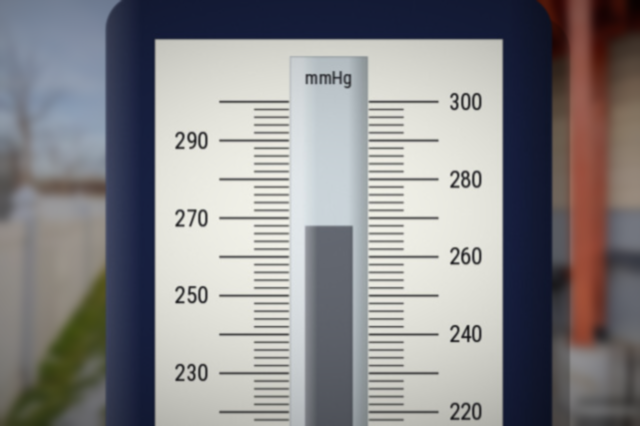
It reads 268 mmHg
